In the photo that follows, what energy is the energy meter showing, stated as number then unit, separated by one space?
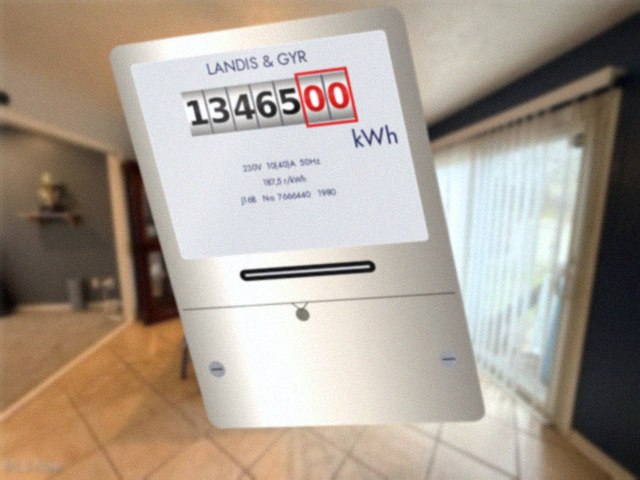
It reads 13465.00 kWh
